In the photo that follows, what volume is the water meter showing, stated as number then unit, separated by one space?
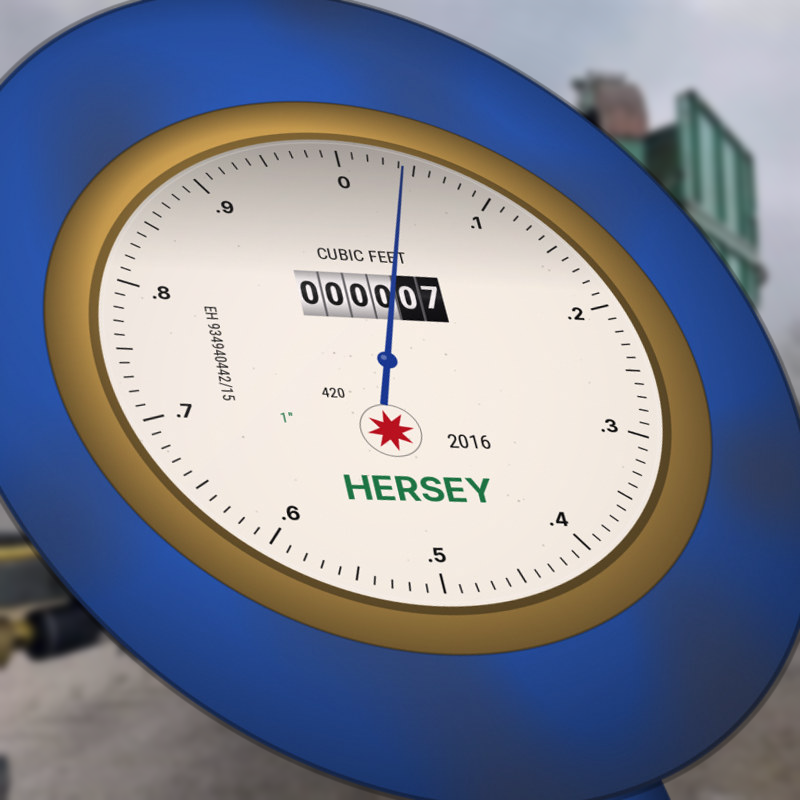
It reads 7.04 ft³
